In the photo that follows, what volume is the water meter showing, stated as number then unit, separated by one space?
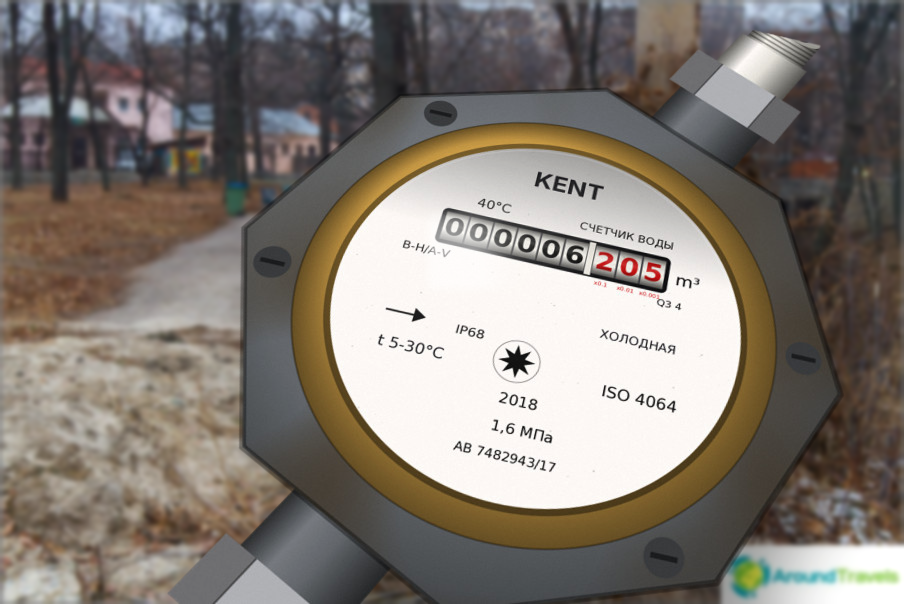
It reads 6.205 m³
